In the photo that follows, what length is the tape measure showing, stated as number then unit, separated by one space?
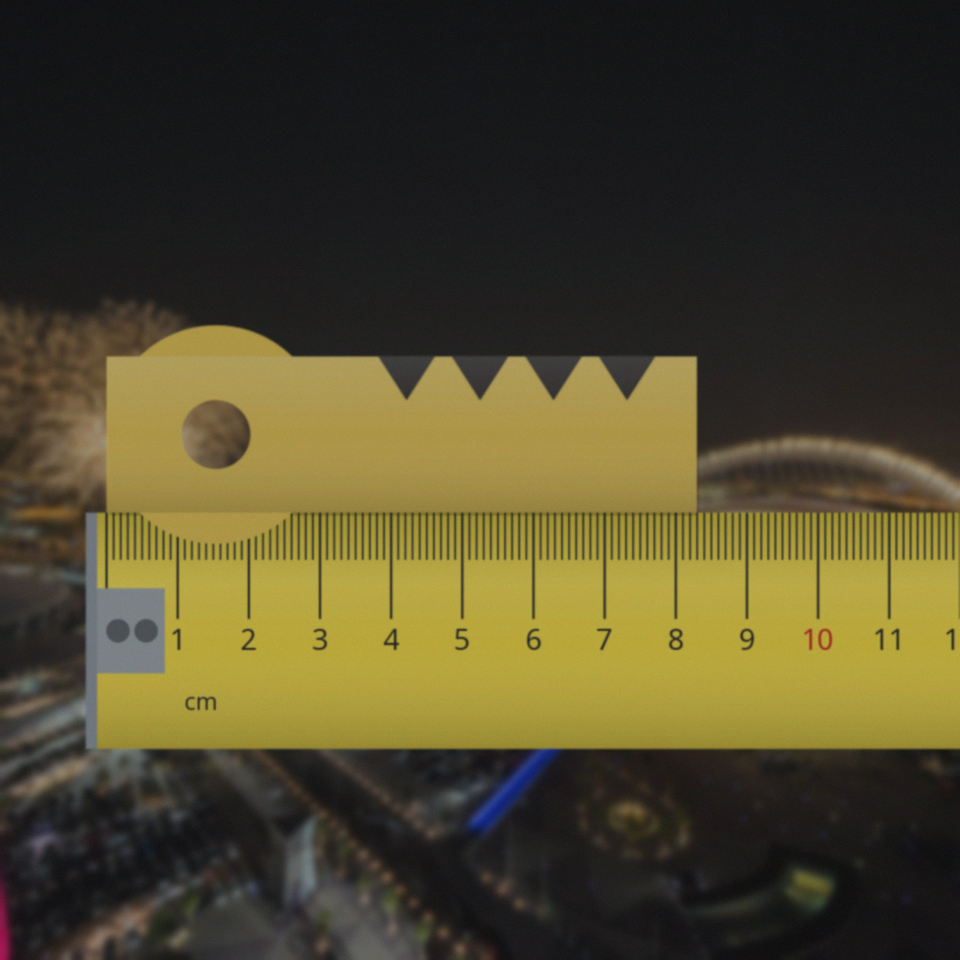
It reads 8.3 cm
